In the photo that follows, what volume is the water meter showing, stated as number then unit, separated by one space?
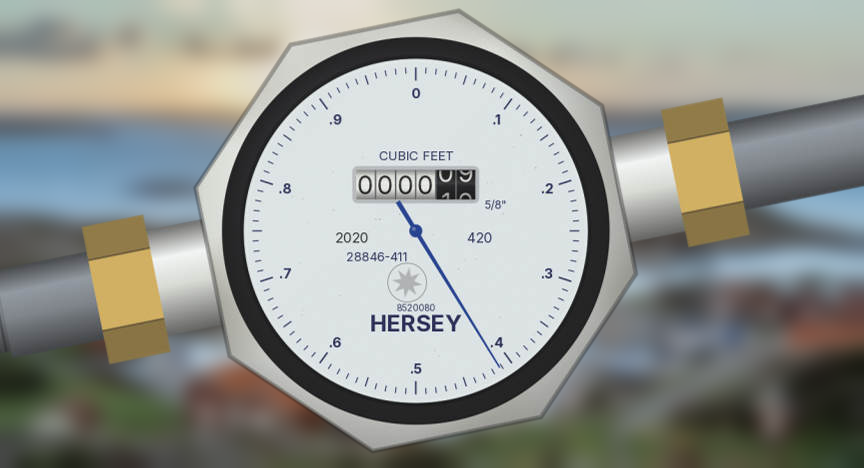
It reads 9.41 ft³
